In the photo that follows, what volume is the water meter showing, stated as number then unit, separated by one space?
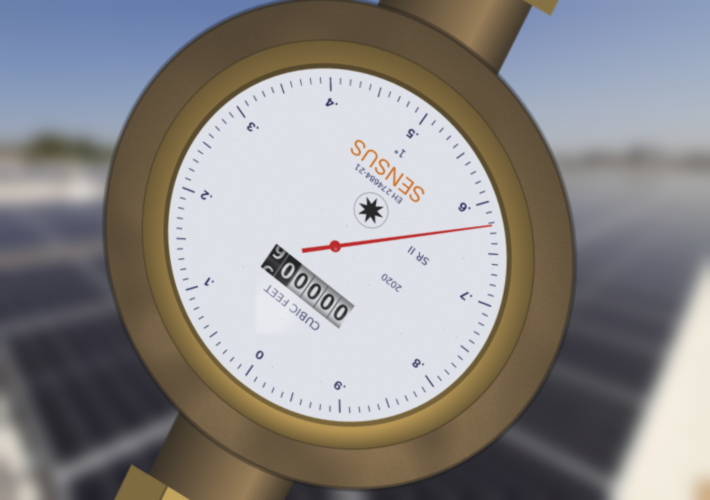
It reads 5.62 ft³
